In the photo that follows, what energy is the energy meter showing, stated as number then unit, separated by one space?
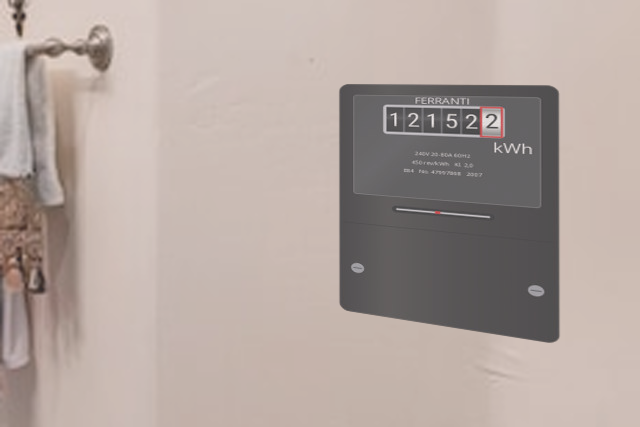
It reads 12152.2 kWh
